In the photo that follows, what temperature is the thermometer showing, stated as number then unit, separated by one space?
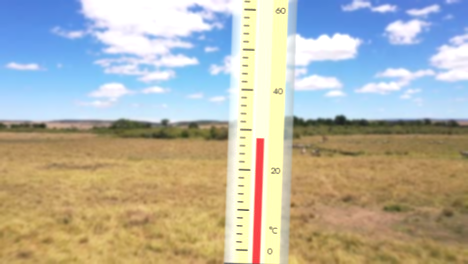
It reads 28 °C
